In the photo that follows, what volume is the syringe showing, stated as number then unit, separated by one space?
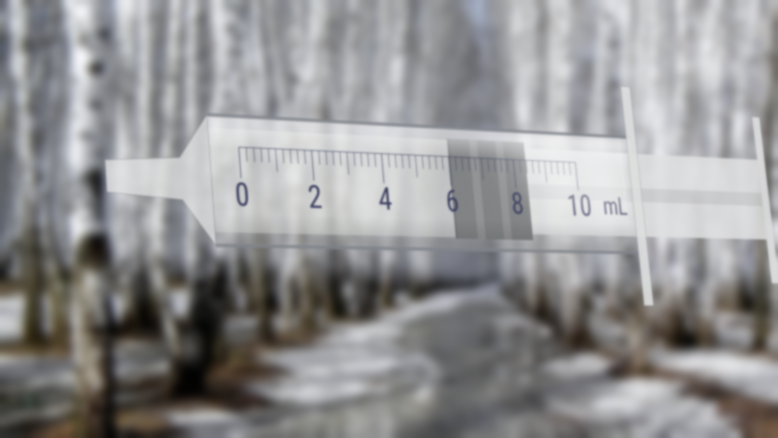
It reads 6 mL
